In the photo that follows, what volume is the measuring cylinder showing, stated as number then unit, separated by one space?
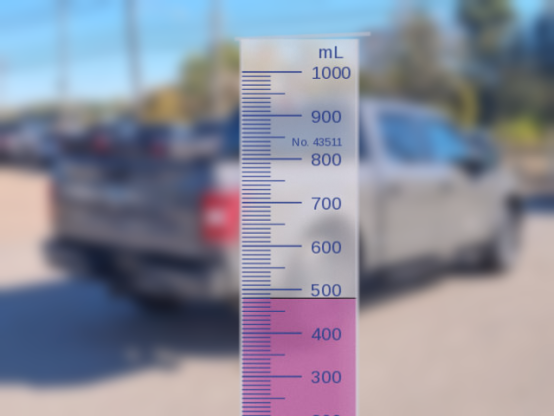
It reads 480 mL
